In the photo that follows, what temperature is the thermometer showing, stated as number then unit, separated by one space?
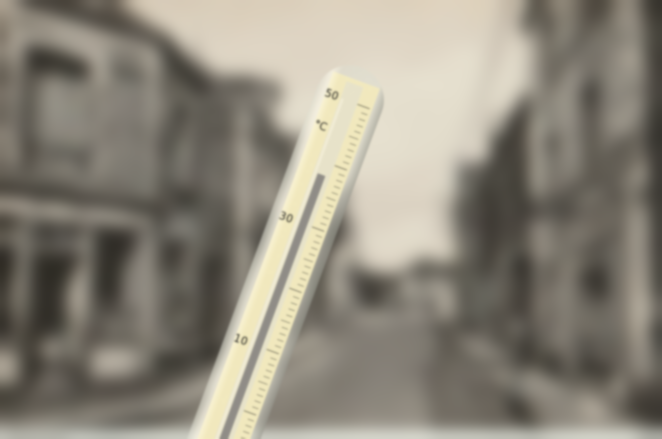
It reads 38 °C
